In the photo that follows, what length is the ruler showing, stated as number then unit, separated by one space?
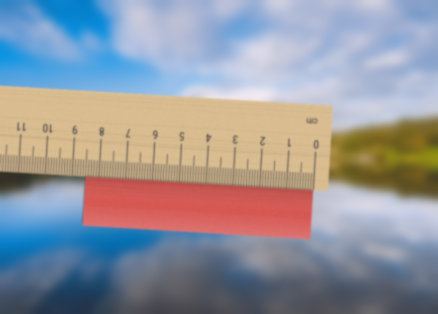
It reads 8.5 cm
